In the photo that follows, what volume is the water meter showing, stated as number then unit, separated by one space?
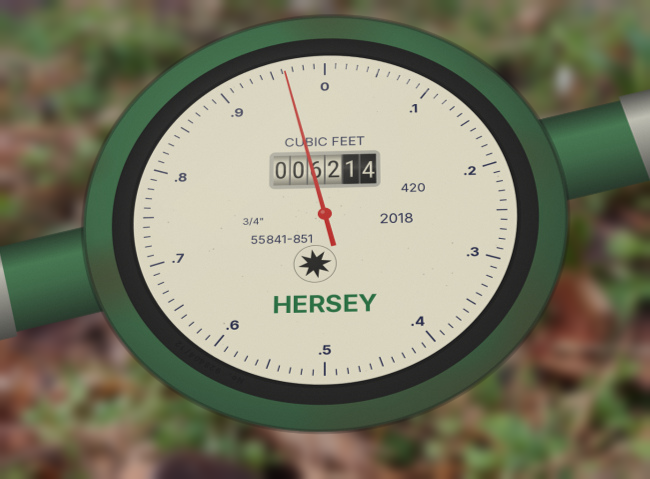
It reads 6213.96 ft³
